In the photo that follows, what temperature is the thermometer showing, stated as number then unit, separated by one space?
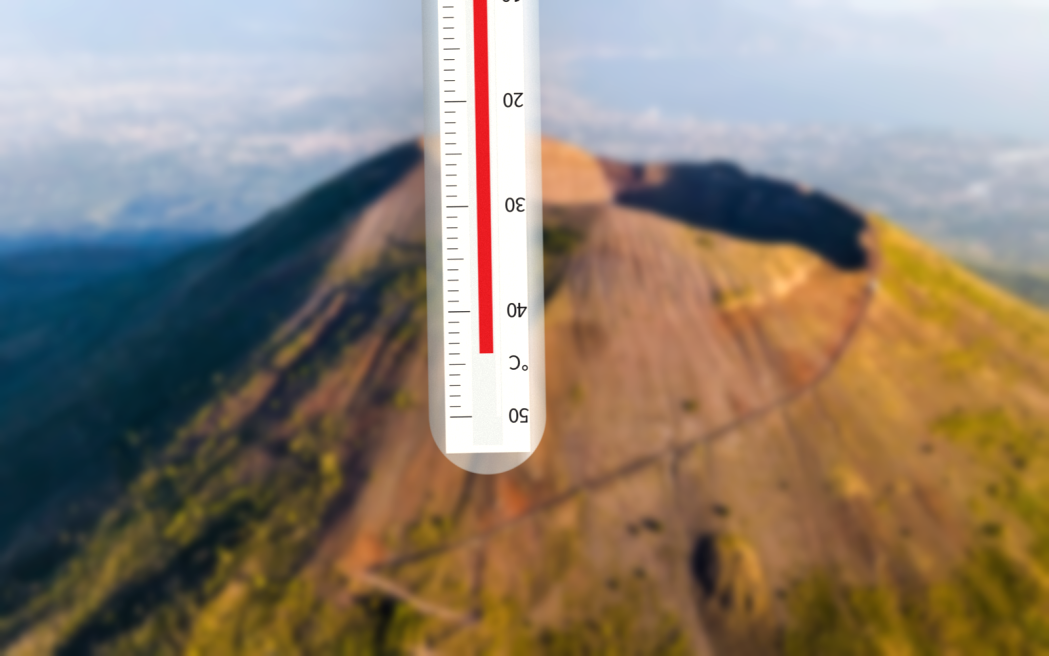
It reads 44 °C
